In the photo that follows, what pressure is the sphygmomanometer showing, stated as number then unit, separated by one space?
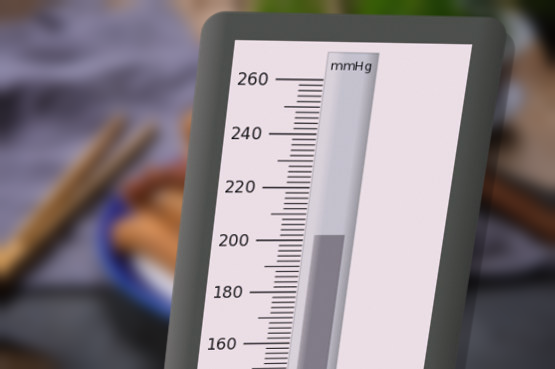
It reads 202 mmHg
